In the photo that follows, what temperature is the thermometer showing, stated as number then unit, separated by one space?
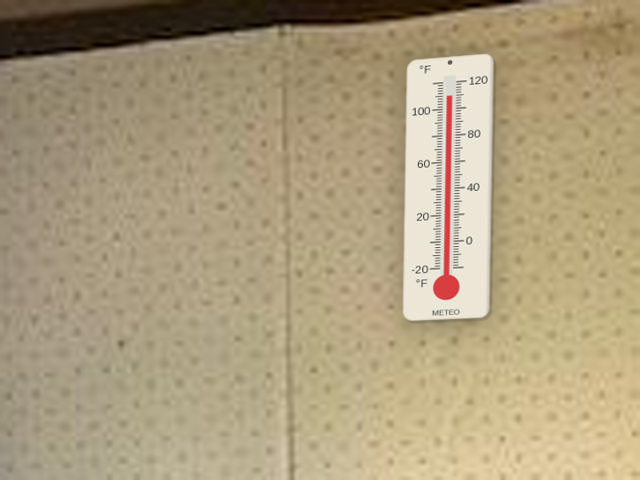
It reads 110 °F
